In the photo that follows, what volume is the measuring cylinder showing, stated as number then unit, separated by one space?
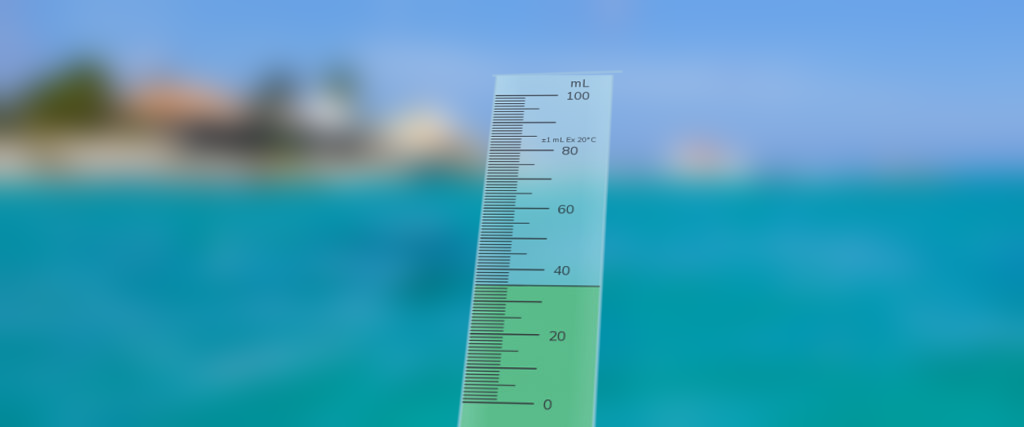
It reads 35 mL
